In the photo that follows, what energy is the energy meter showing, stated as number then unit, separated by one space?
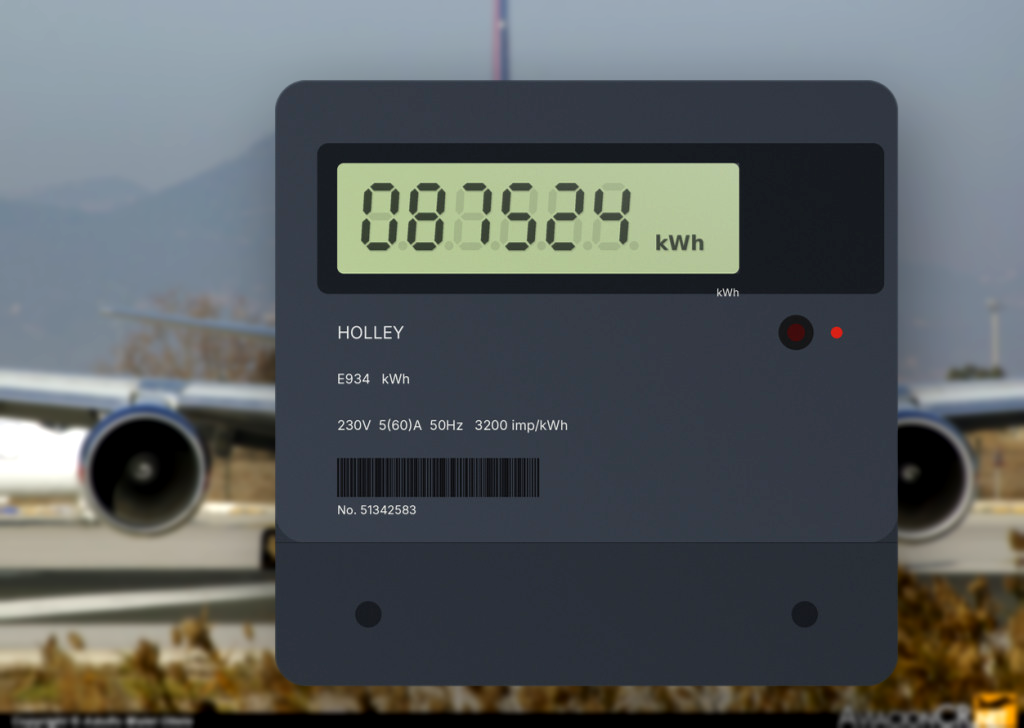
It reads 87524 kWh
